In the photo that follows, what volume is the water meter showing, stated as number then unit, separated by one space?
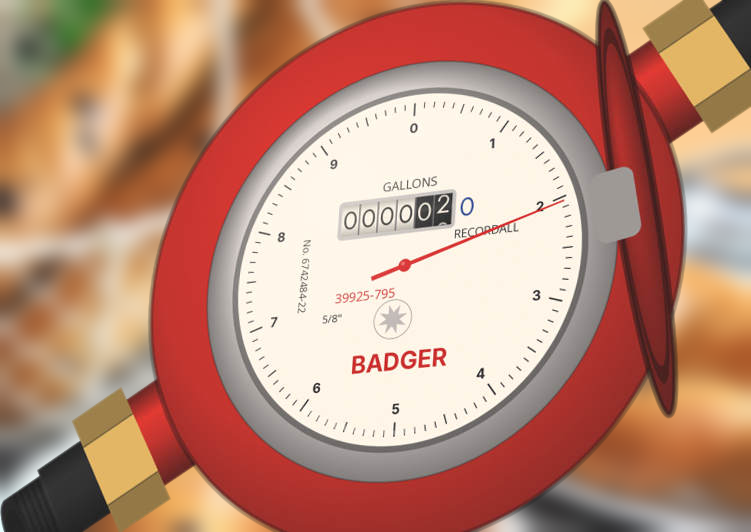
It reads 22.0 gal
